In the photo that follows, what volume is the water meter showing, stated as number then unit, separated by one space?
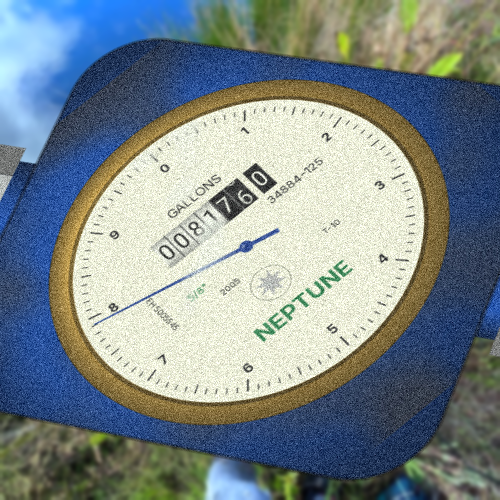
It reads 81757.9 gal
